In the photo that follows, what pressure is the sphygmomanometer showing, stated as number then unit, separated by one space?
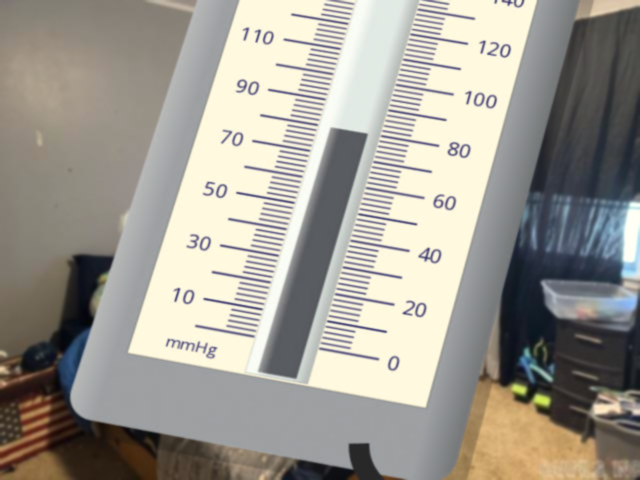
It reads 80 mmHg
